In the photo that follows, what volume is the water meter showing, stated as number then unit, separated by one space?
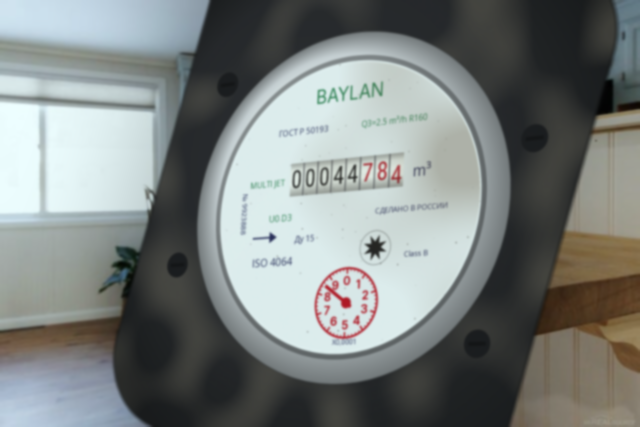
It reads 44.7838 m³
